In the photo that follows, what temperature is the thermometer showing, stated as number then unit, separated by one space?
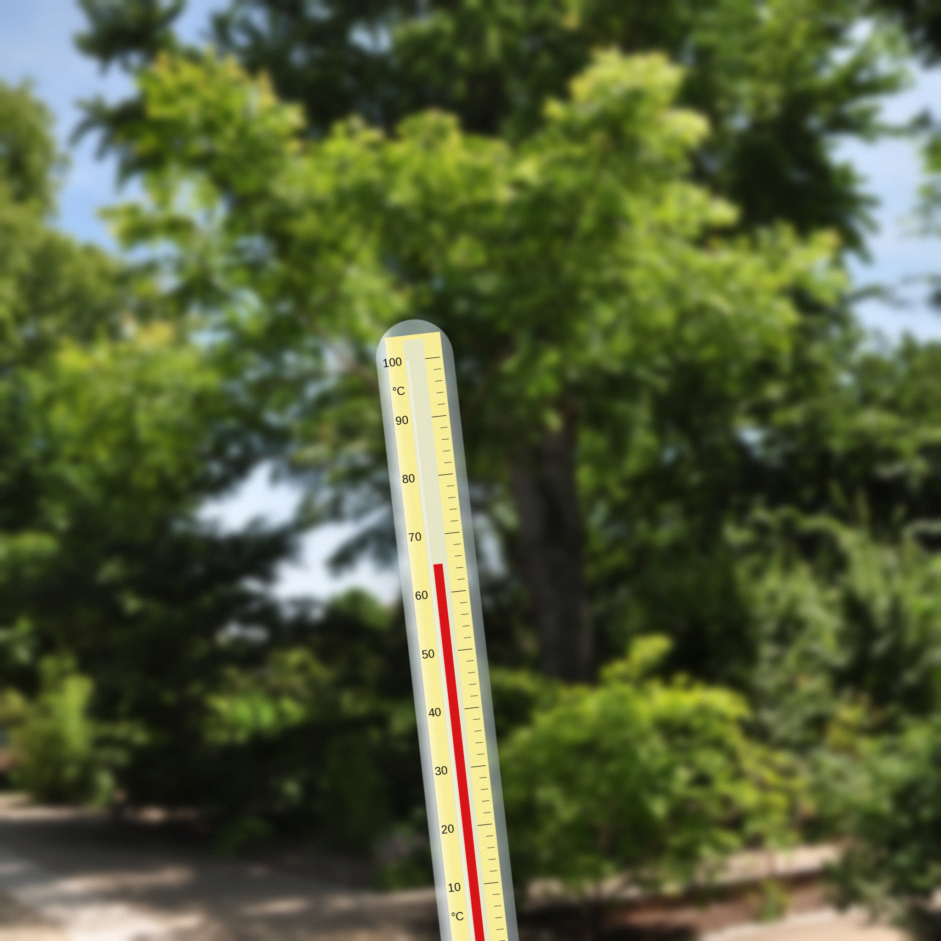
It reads 65 °C
